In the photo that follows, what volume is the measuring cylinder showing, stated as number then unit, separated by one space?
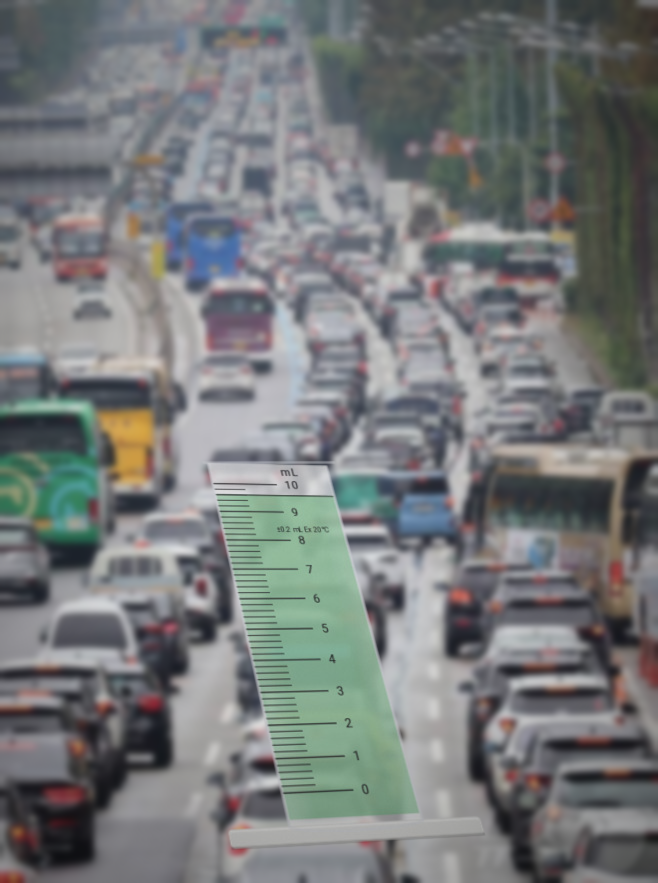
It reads 9.6 mL
